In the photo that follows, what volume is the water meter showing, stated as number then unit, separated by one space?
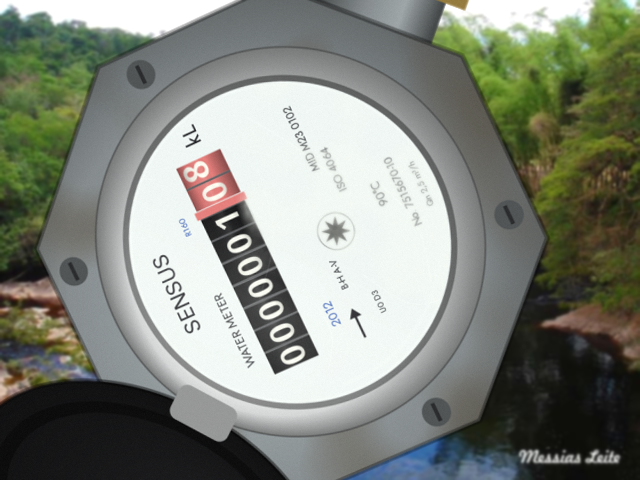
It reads 1.08 kL
